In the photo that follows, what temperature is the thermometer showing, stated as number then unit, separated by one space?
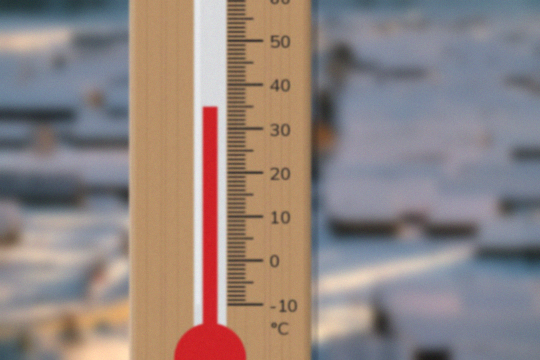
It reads 35 °C
